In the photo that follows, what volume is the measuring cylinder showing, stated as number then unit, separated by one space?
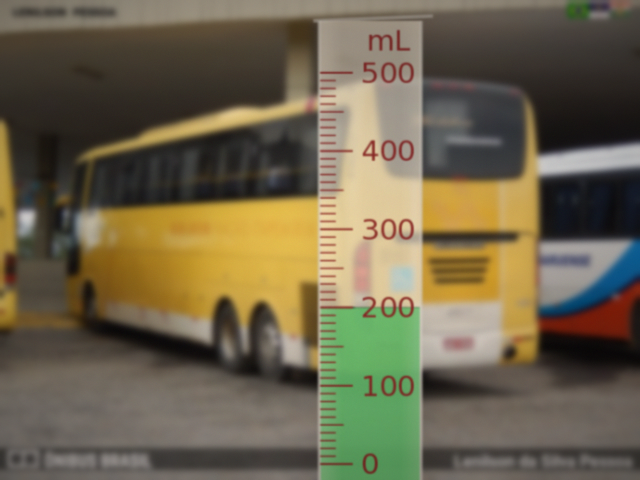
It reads 200 mL
